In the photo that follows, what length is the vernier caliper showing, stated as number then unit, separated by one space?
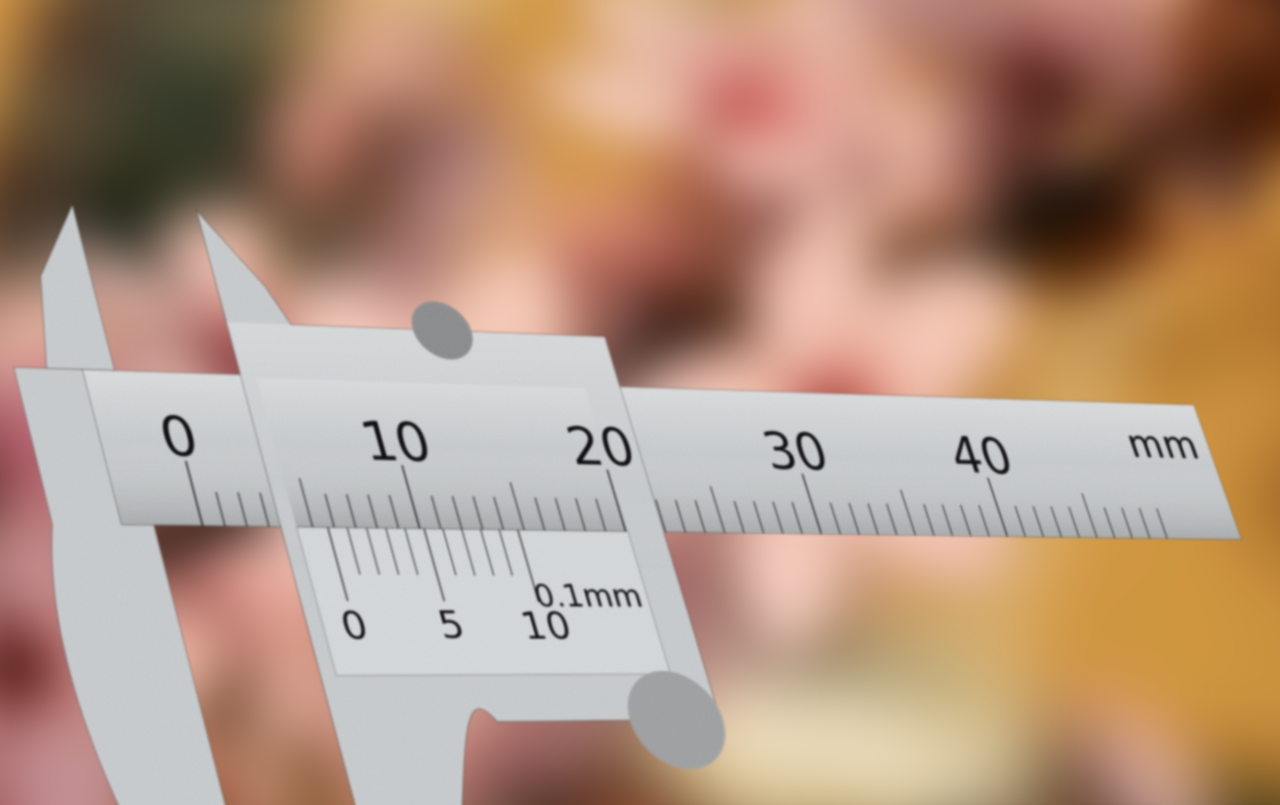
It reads 5.7 mm
